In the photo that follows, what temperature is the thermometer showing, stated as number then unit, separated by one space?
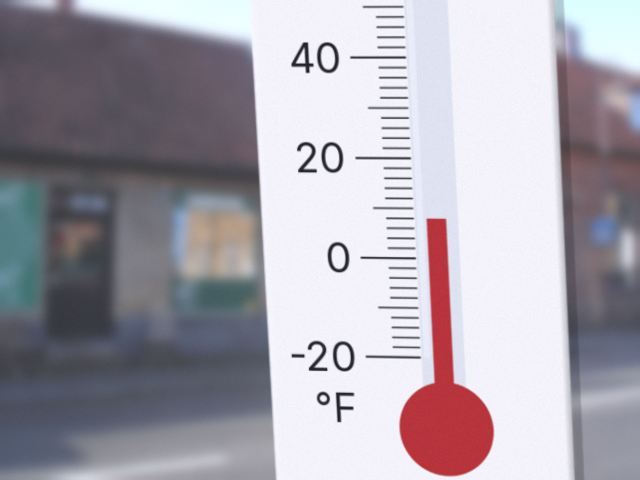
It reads 8 °F
